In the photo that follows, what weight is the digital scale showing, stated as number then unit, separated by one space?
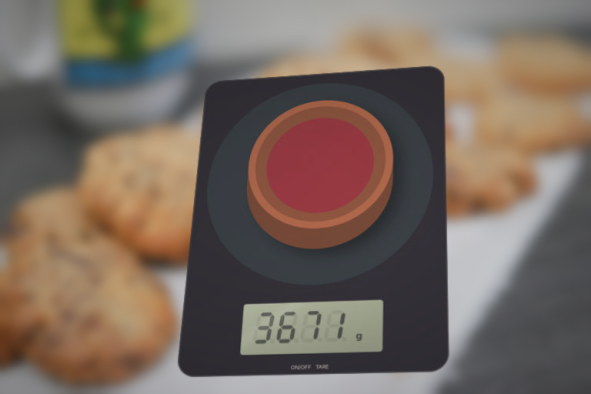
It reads 3671 g
